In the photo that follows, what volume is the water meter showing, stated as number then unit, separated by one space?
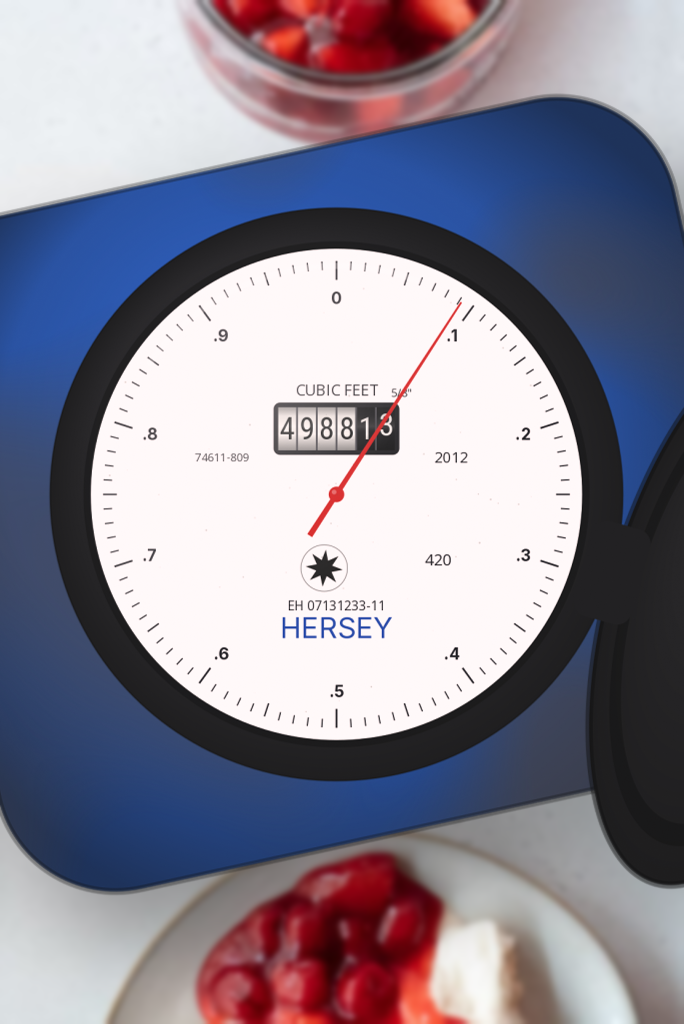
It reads 498813.09 ft³
